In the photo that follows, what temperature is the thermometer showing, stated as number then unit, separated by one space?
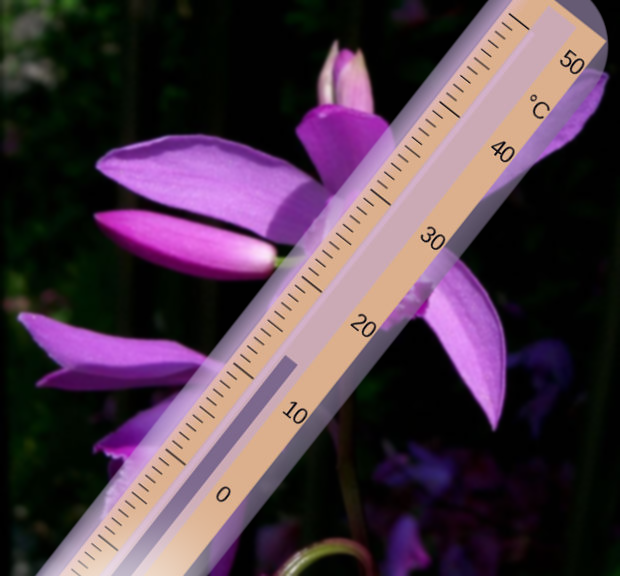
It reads 13.5 °C
